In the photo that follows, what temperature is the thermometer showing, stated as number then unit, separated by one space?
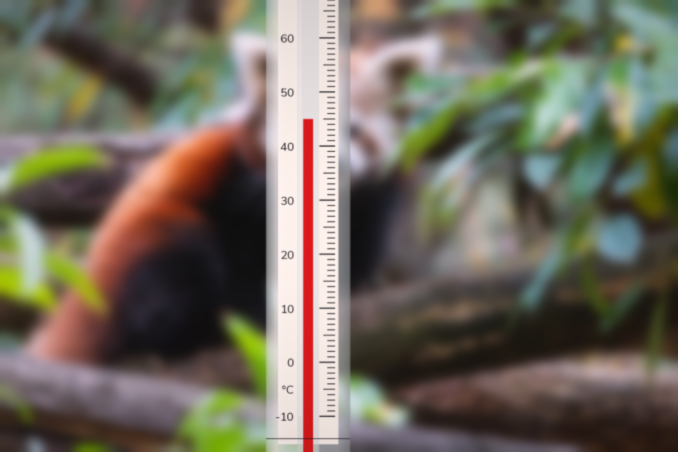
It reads 45 °C
